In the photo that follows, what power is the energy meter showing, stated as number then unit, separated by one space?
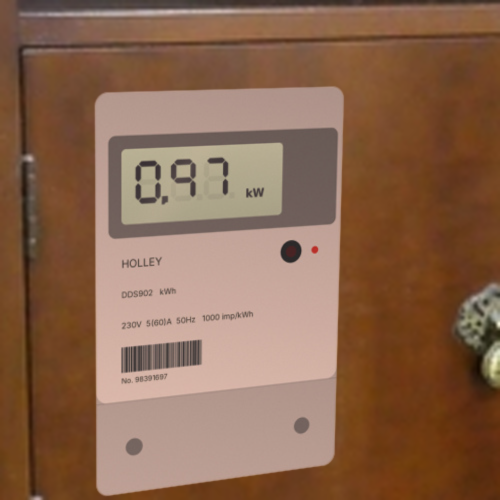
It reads 0.97 kW
